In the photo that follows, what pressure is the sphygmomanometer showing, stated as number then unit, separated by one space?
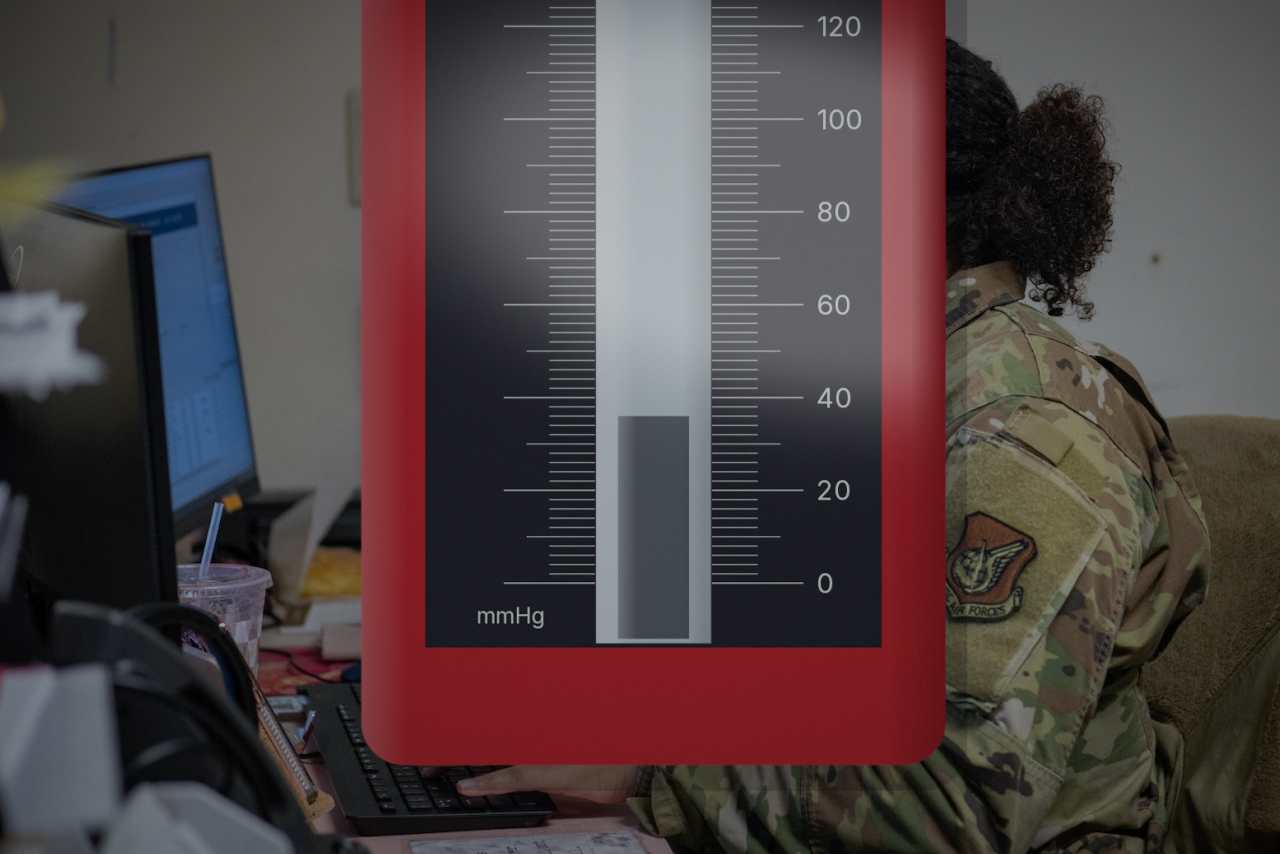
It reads 36 mmHg
